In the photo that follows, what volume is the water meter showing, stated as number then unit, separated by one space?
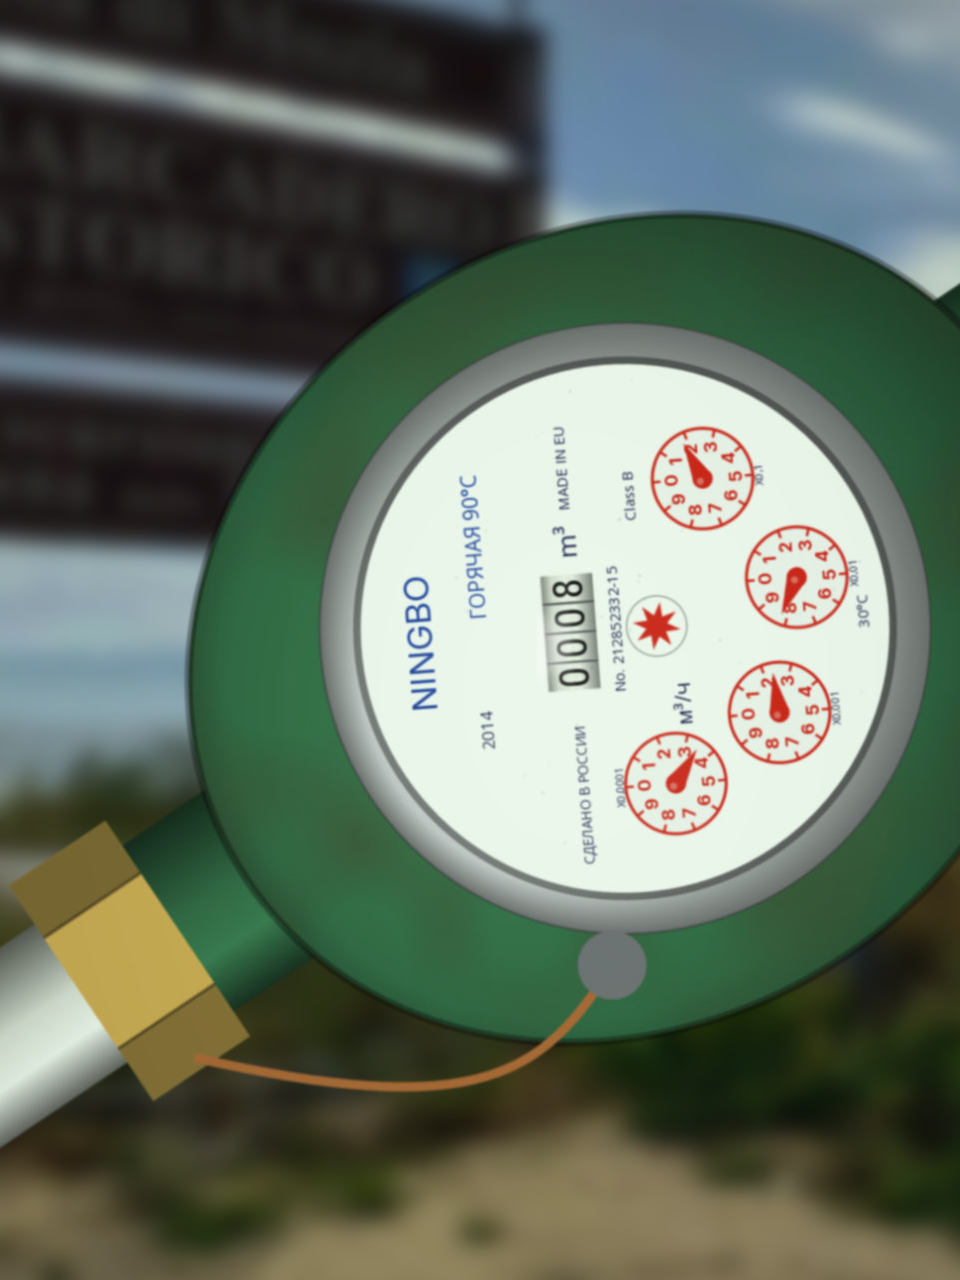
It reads 8.1823 m³
